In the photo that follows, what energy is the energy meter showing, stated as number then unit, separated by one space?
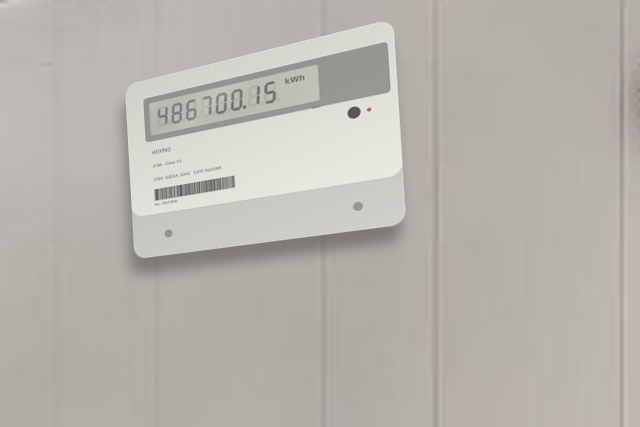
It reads 486700.15 kWh
